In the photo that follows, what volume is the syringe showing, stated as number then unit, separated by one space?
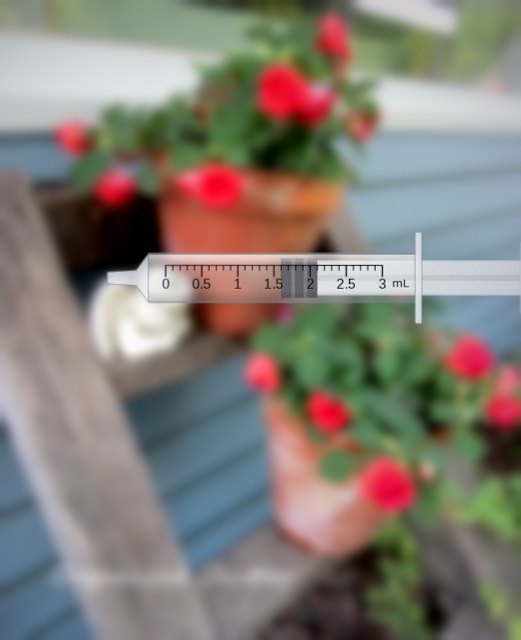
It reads 1.6 mL
